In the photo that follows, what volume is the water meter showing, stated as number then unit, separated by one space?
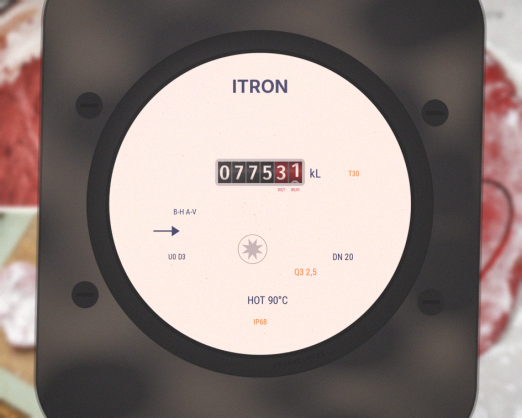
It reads 775.31 kL
